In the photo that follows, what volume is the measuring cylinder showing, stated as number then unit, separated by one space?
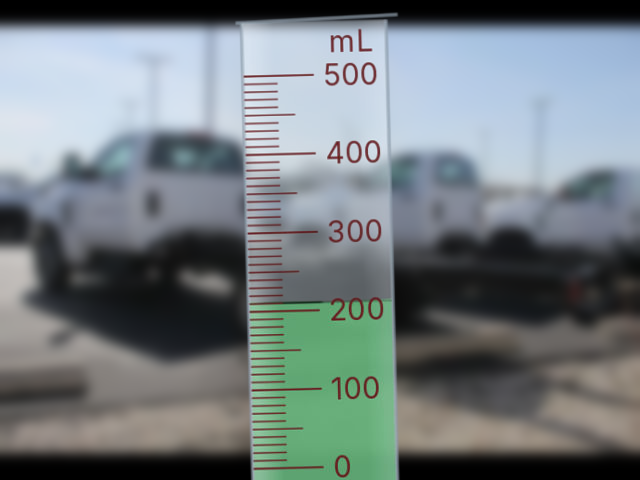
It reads 210 mL
